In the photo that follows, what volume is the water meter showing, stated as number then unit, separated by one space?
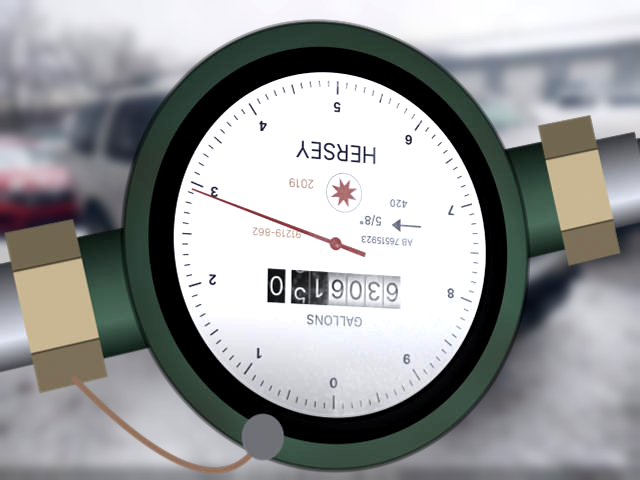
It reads 6306152.9 gal
